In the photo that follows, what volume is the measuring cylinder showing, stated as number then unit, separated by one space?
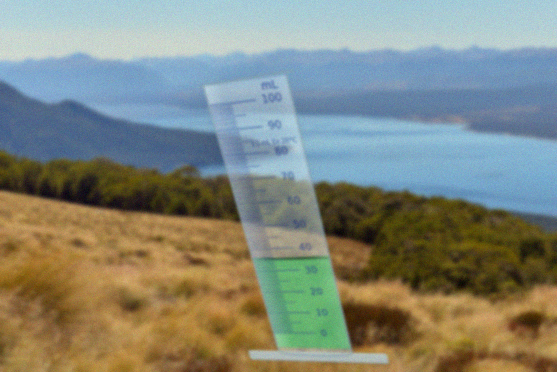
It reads 35 mL
